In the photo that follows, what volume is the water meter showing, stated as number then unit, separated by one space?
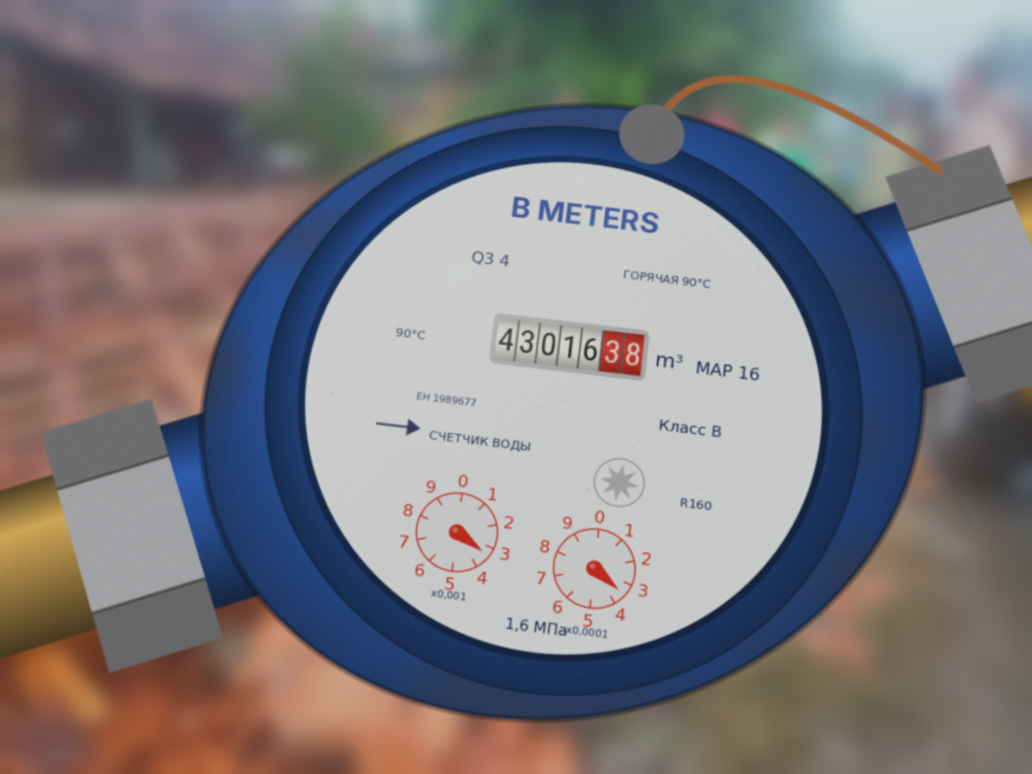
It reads 43016.3833 m³
